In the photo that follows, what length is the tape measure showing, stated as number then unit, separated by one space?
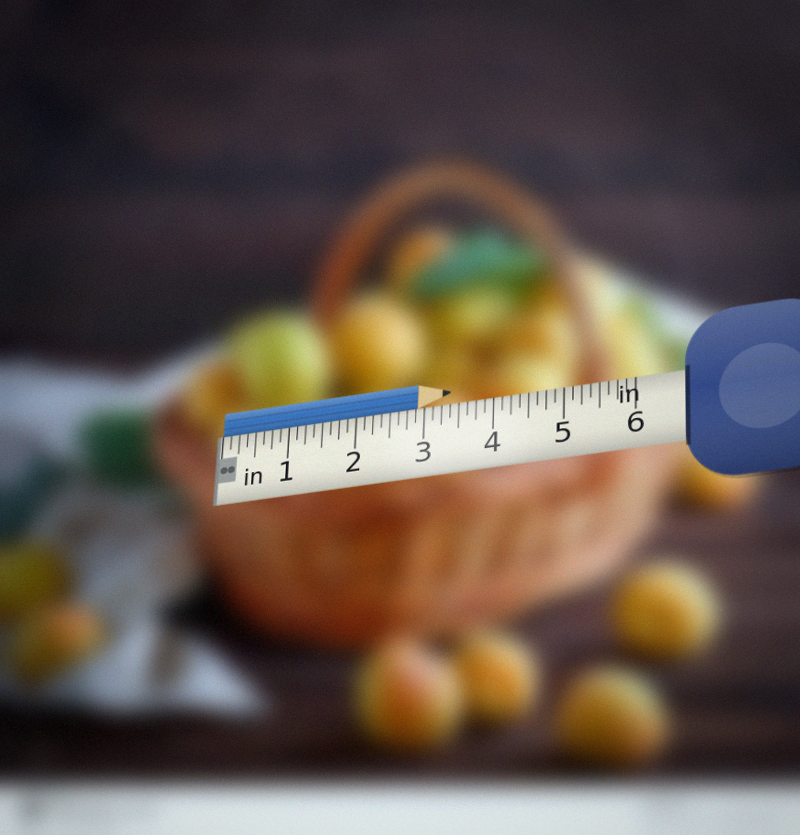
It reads 3.375 in
